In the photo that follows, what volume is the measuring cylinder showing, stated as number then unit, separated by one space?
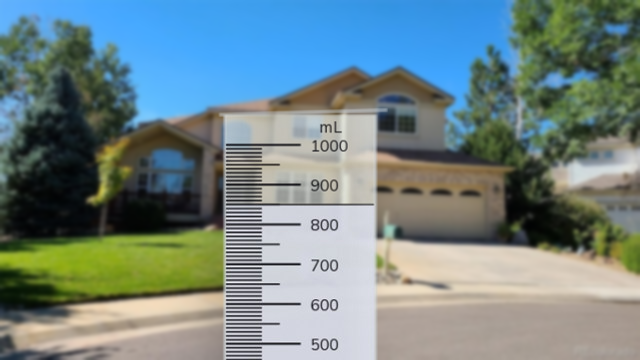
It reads 850 mL
